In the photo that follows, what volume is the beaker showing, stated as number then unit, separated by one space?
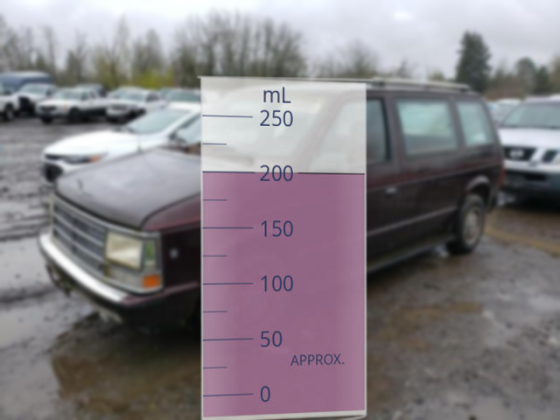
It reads 200 mL
